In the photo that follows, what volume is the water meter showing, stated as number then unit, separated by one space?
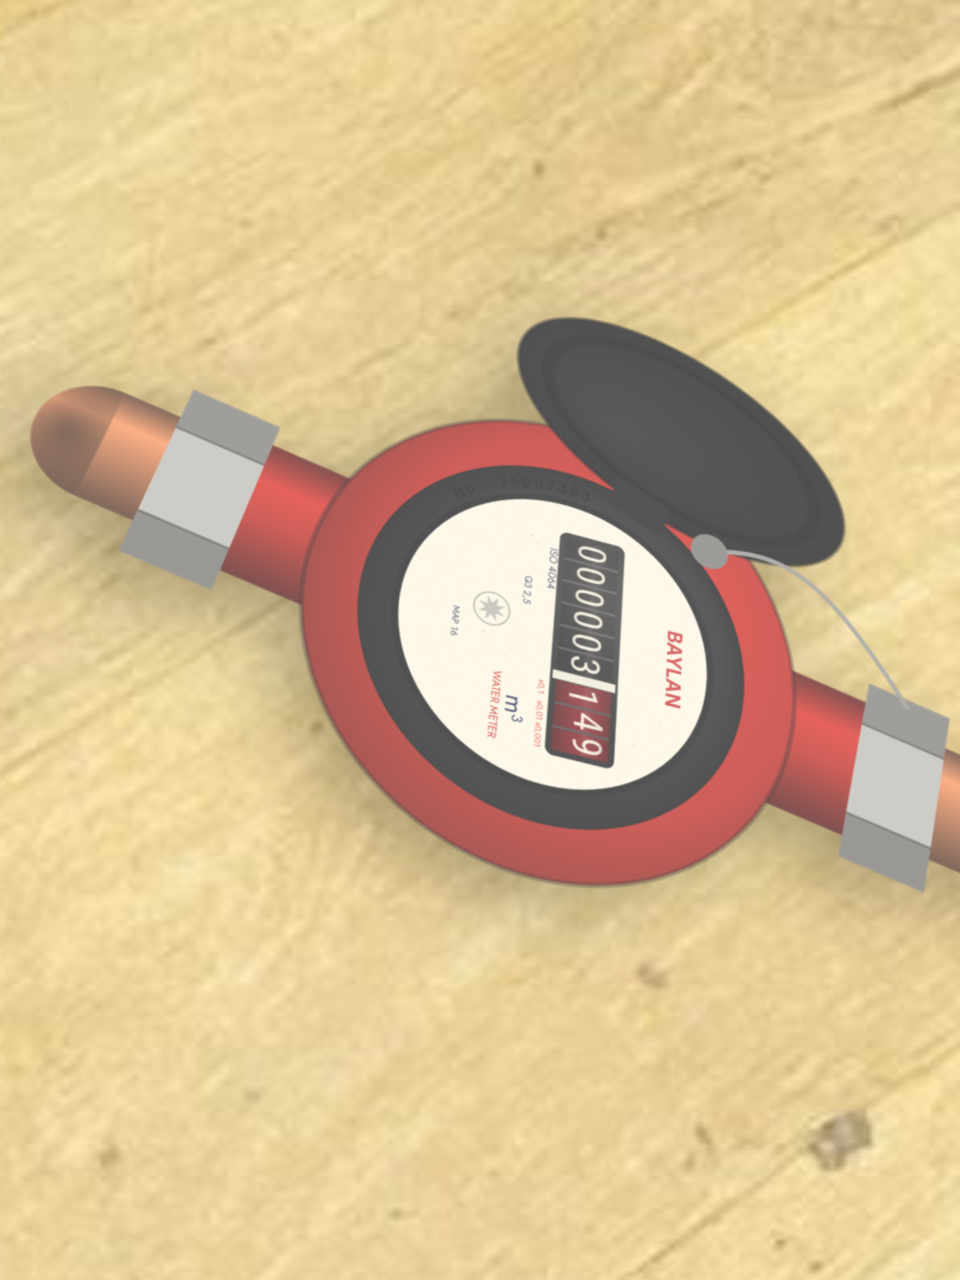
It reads 3.149 m³
